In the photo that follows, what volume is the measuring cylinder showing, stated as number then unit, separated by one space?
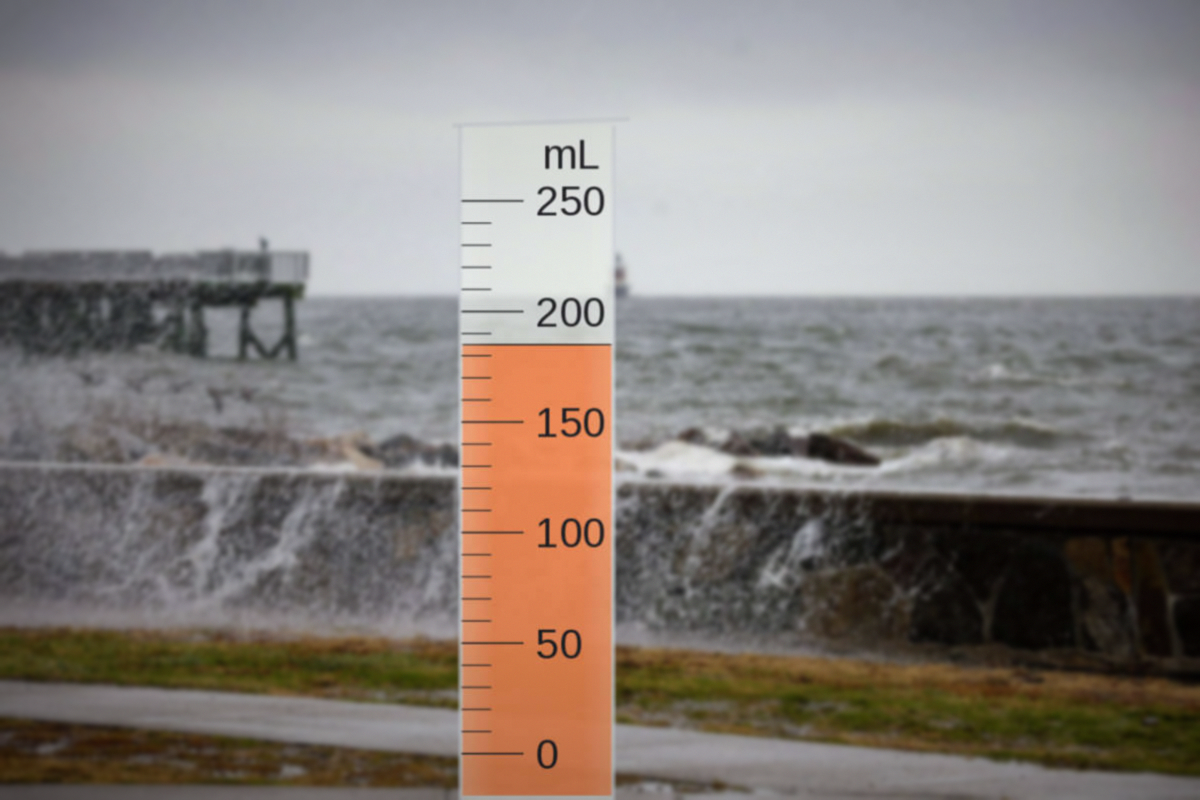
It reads 185 mL
